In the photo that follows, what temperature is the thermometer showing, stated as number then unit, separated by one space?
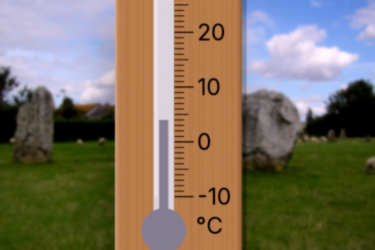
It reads 4 °C
